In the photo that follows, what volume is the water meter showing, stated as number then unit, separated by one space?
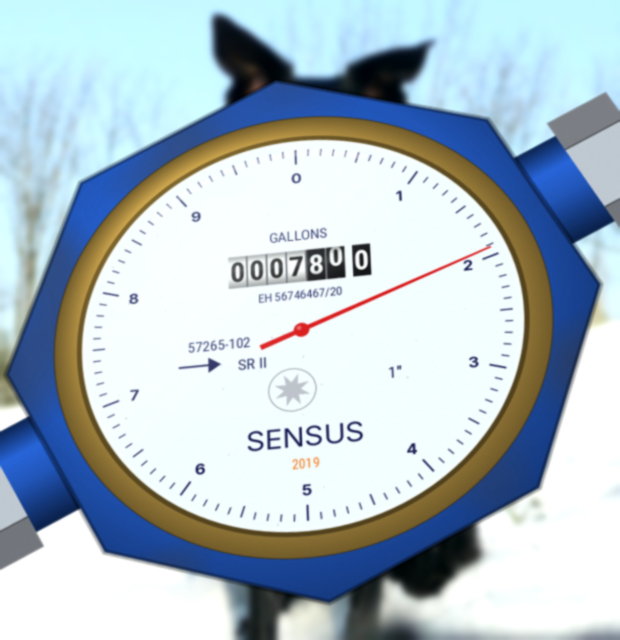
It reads 7801.9 gal
